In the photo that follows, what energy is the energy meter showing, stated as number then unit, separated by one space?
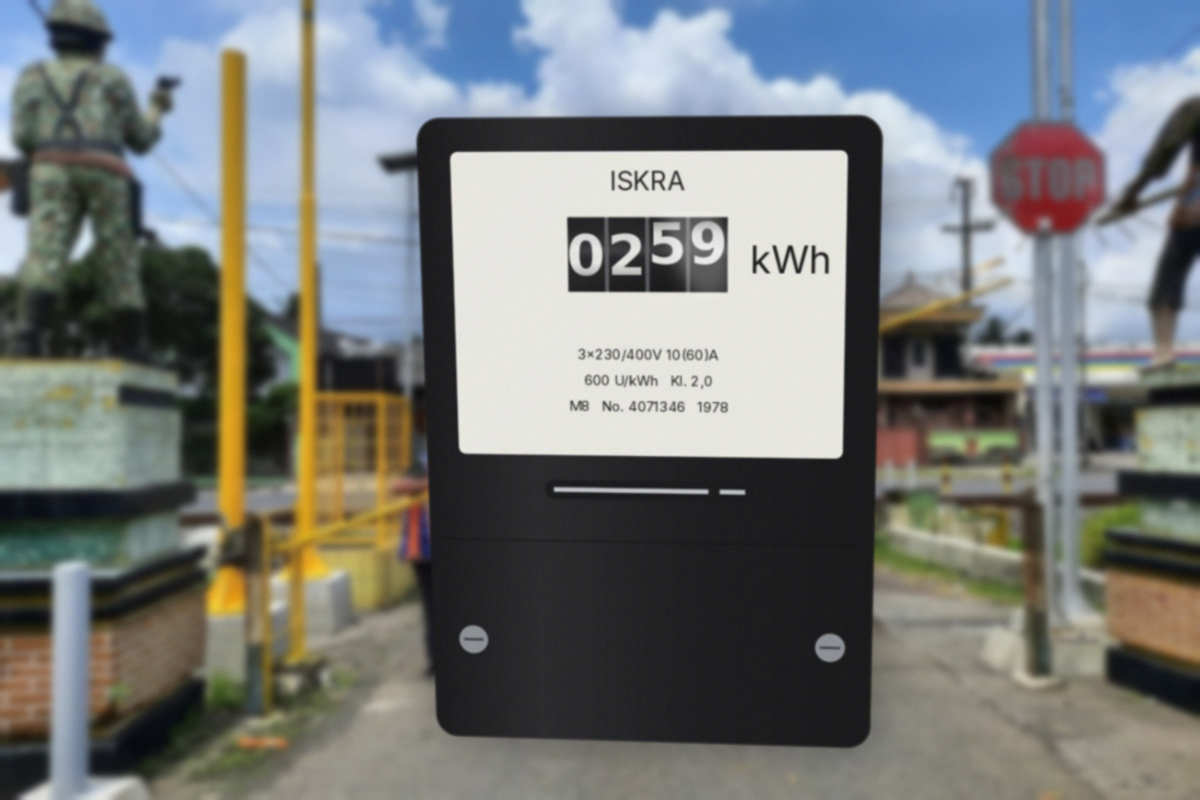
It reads 259 kWh
